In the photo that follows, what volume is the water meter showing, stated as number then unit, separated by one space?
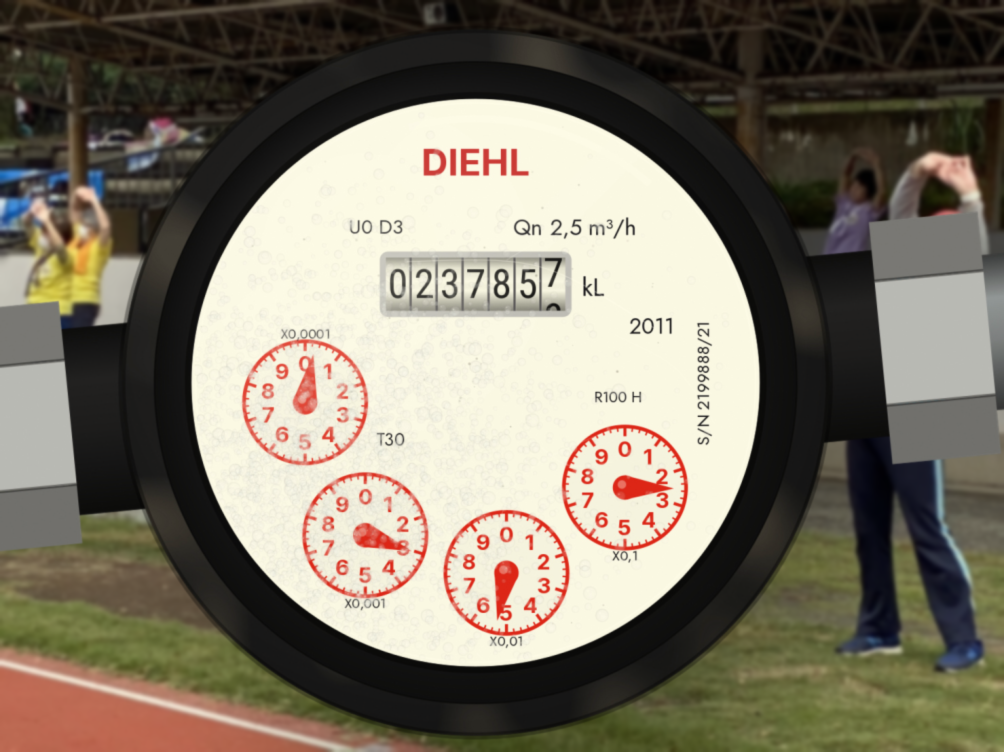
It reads 237857.2530 kL
